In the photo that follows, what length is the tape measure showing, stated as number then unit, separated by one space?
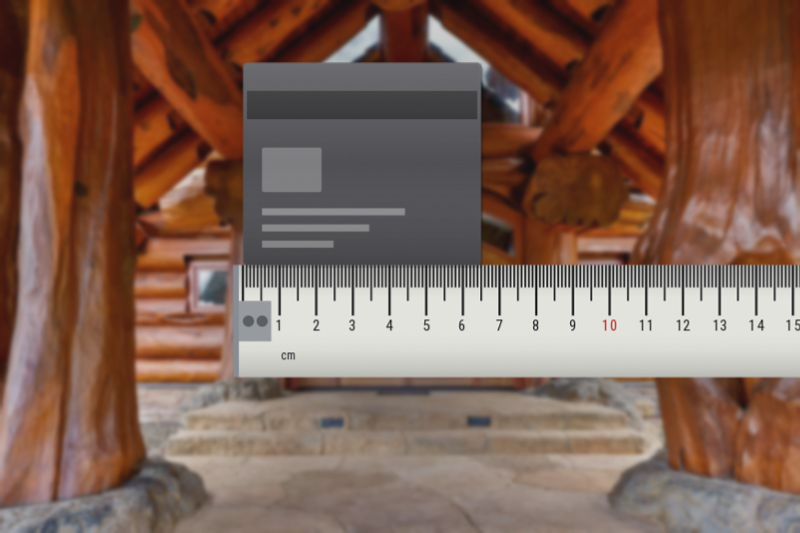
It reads 6.5 cm
